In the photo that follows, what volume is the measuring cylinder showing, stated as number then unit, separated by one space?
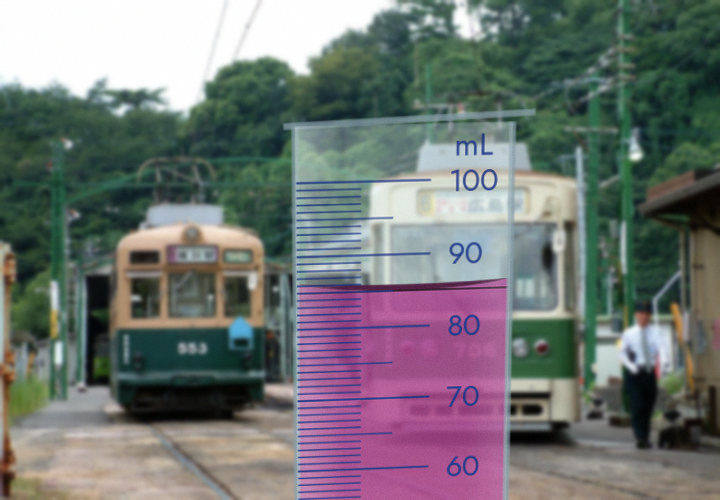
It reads 85 mL
